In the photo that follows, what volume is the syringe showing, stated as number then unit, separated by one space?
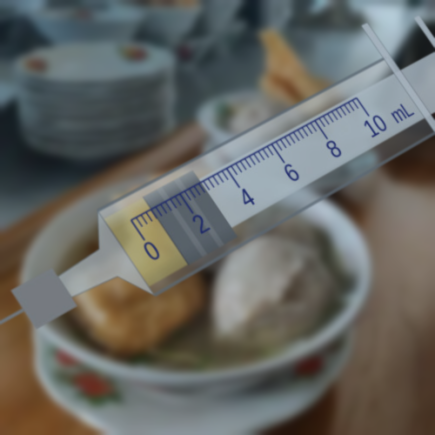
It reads 0.8 mL
